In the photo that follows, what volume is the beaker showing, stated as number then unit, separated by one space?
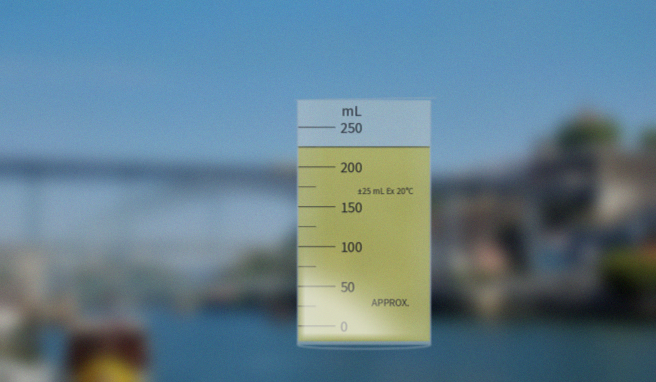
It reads 225 mL
